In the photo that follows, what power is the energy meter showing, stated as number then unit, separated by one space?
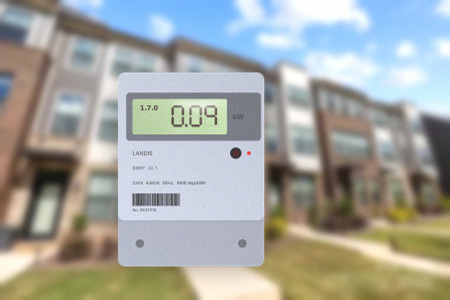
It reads 0.09 kW
